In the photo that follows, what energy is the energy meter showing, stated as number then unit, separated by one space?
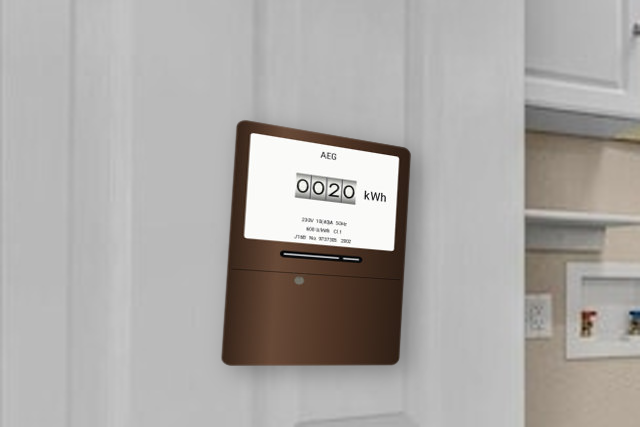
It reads 20 kWh
